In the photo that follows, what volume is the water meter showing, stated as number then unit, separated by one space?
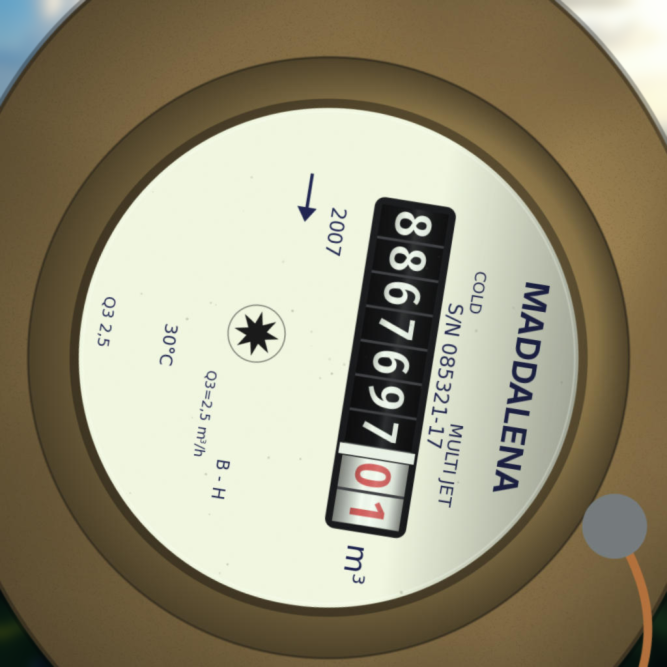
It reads 8867697.01 m³
